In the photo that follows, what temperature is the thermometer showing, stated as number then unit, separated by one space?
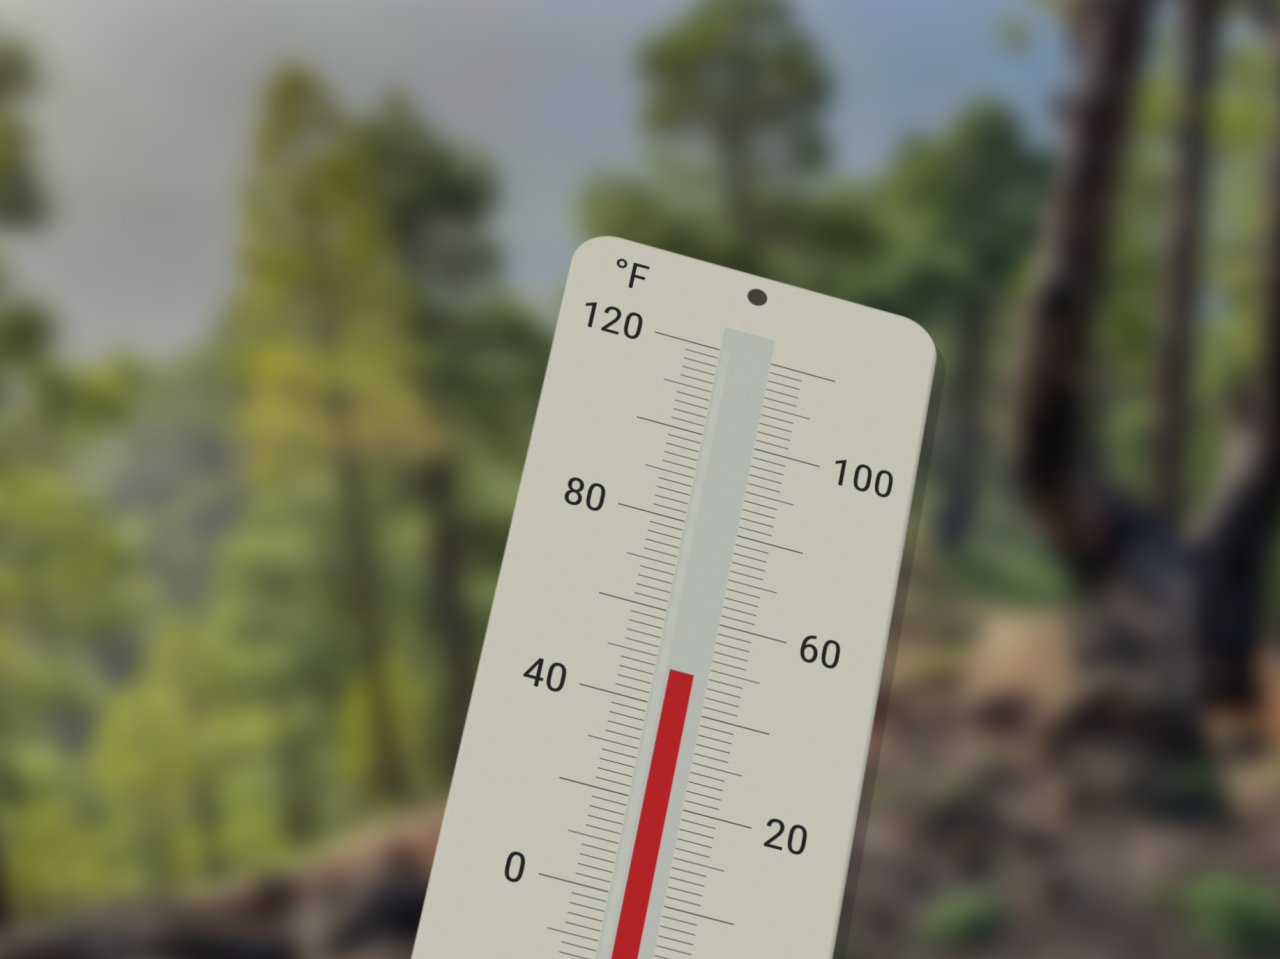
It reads 48 °F
